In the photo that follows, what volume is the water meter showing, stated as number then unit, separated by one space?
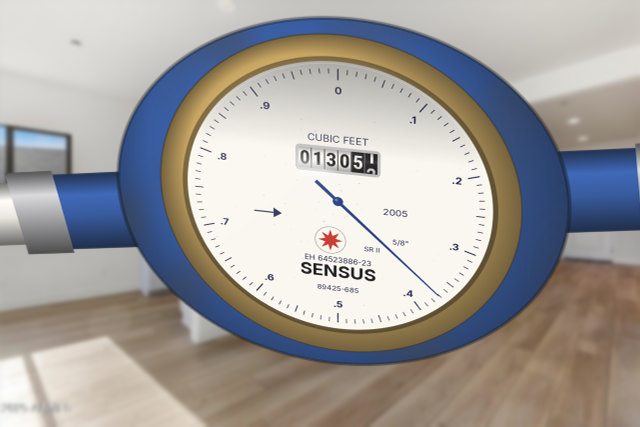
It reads 13051.37 ft³
